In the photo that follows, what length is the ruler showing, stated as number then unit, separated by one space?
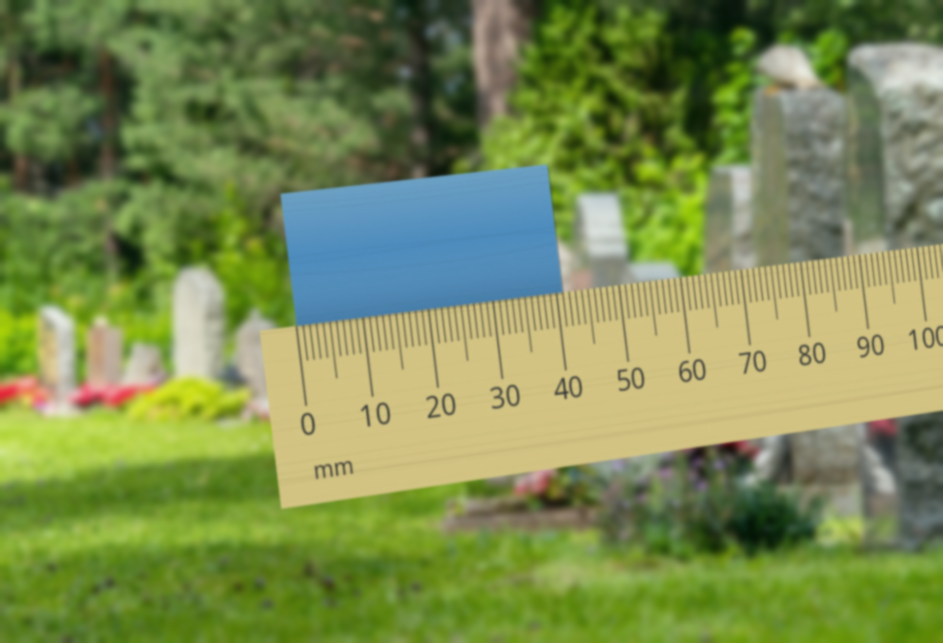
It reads 41 mm
